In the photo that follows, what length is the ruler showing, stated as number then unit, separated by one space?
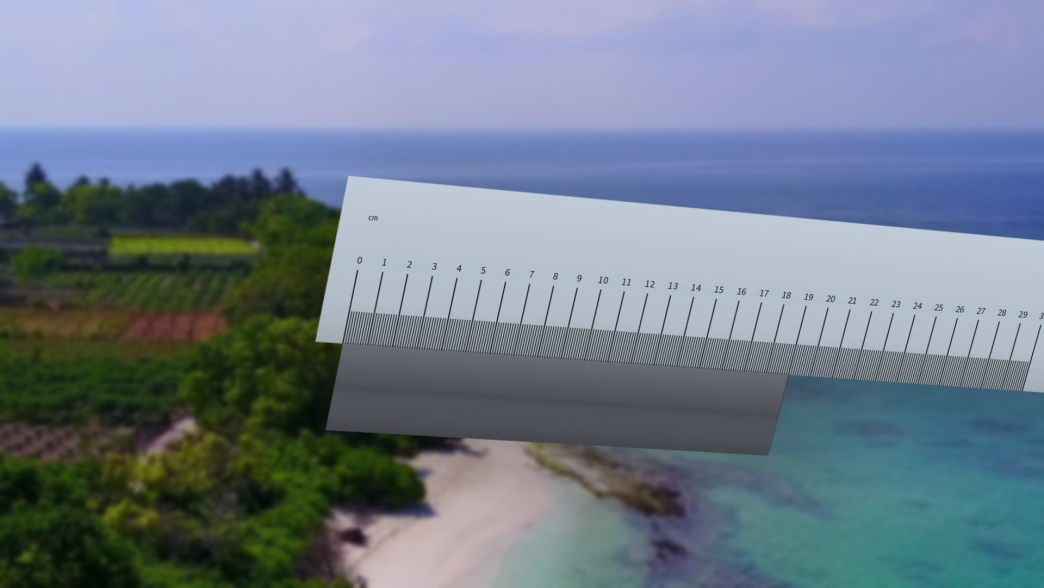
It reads 19 cm
